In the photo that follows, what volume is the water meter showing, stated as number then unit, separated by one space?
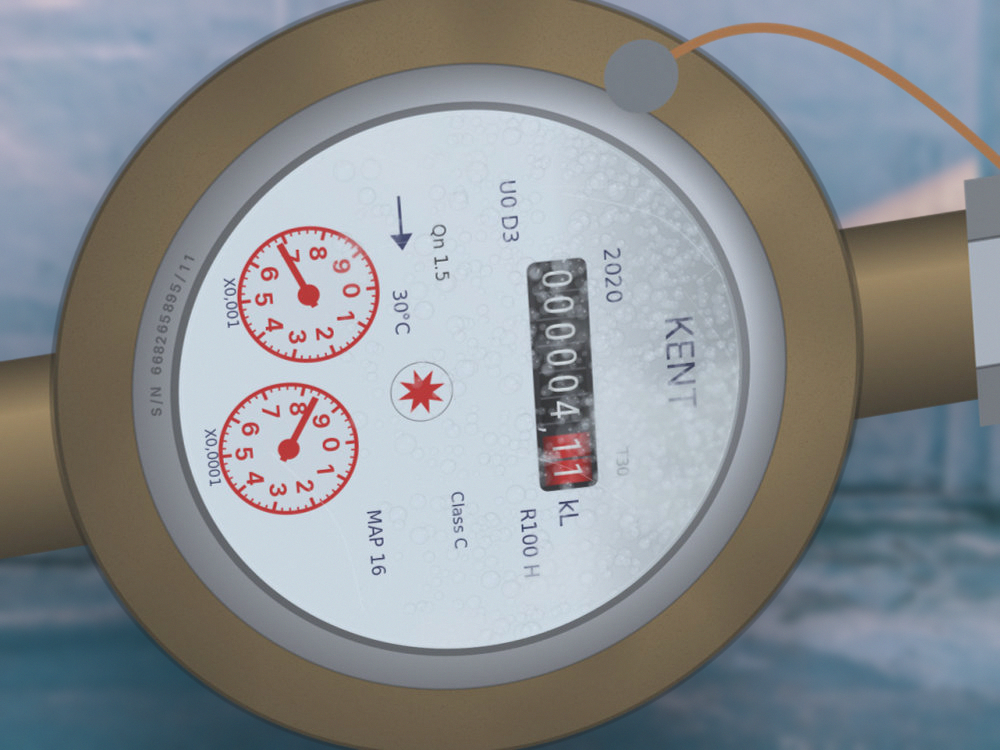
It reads 4.1168 kL
